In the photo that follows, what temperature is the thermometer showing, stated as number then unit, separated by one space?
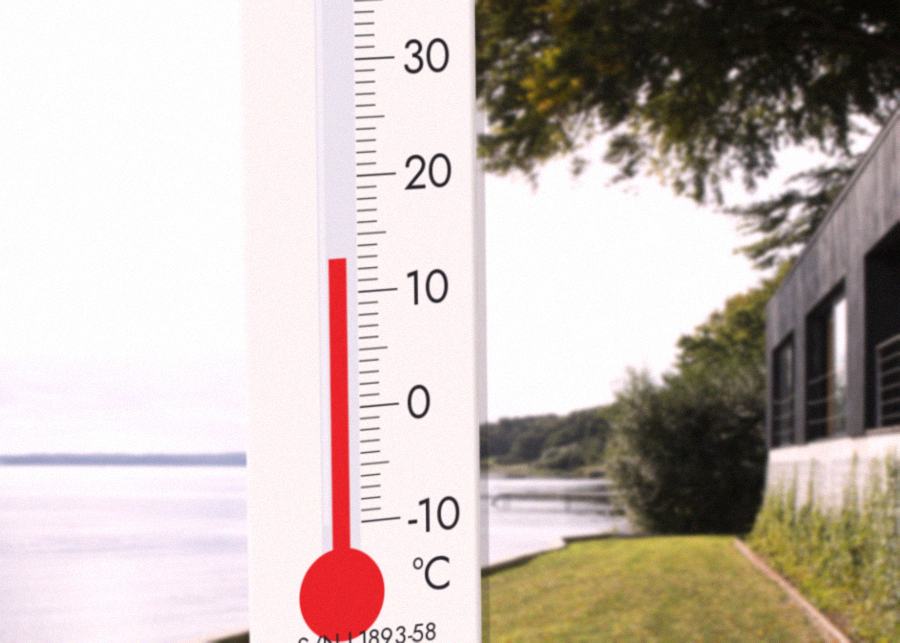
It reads 13 °C
